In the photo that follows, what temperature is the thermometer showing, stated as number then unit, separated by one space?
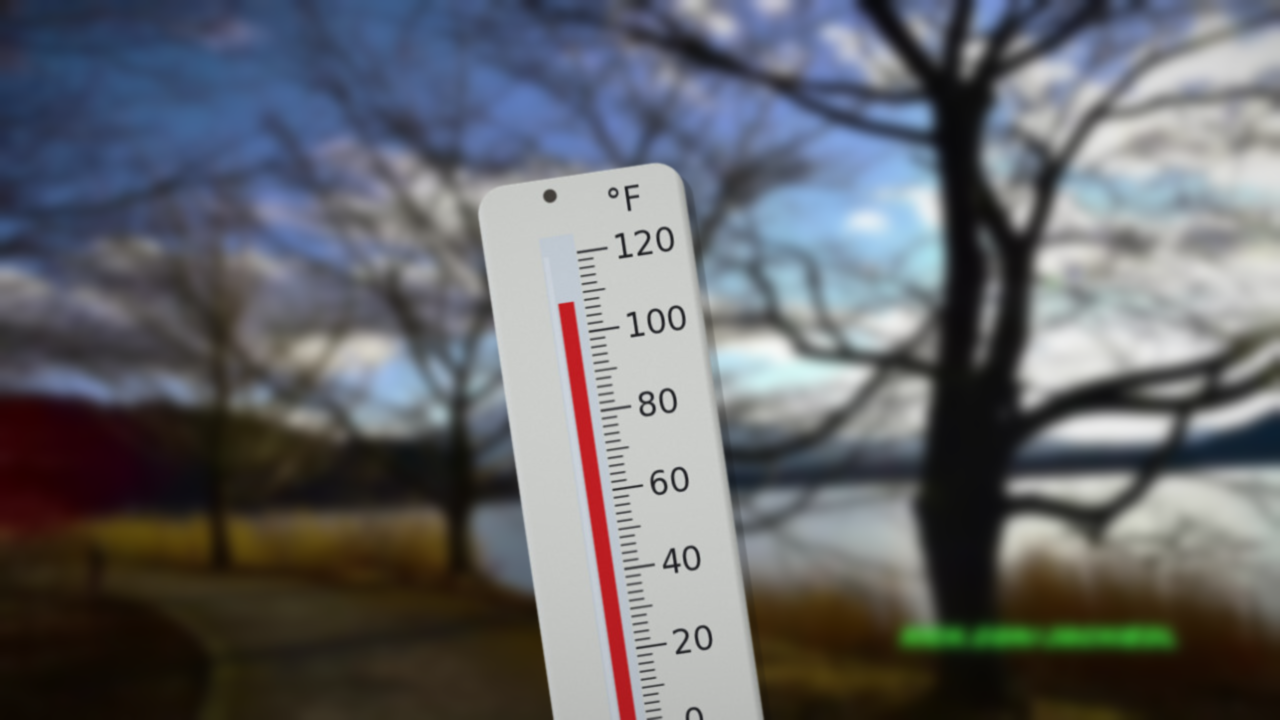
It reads 108 °F
